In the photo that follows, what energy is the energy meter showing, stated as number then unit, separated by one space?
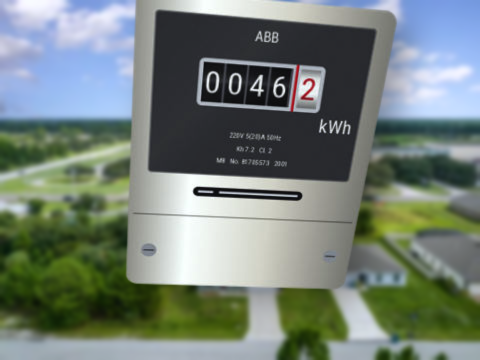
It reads 46.2 kWh
